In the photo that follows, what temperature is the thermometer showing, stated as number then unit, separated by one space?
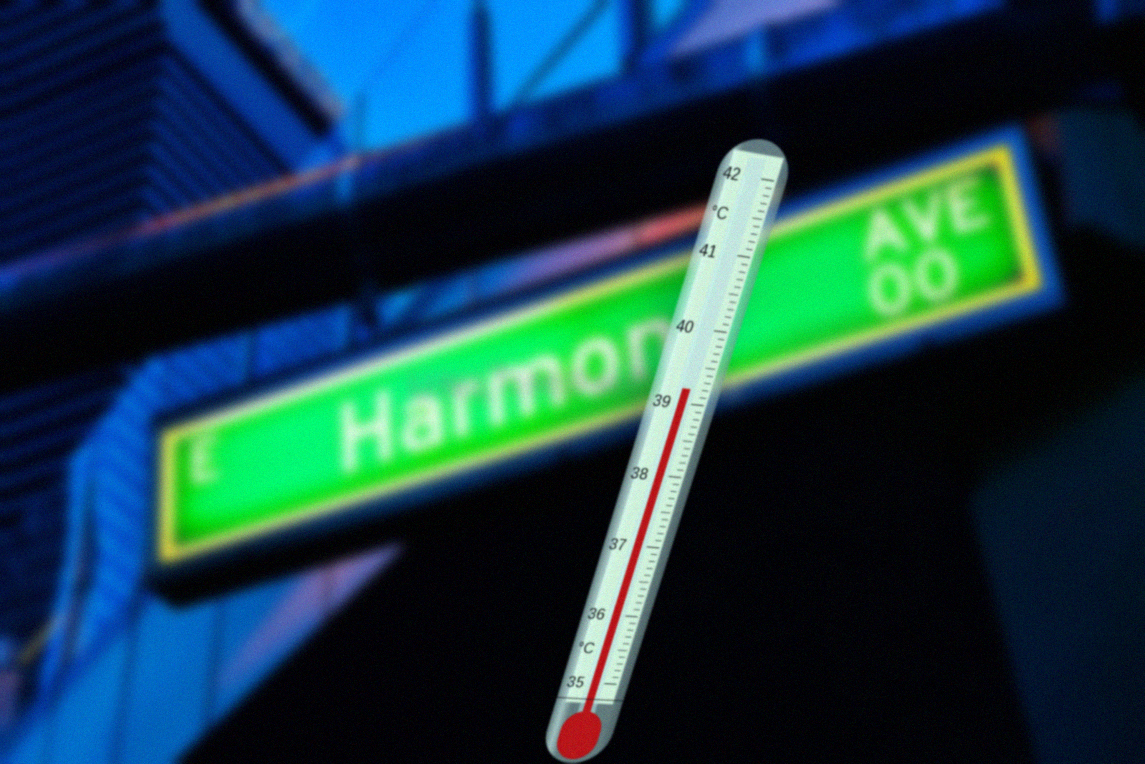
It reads 39.2 °C
